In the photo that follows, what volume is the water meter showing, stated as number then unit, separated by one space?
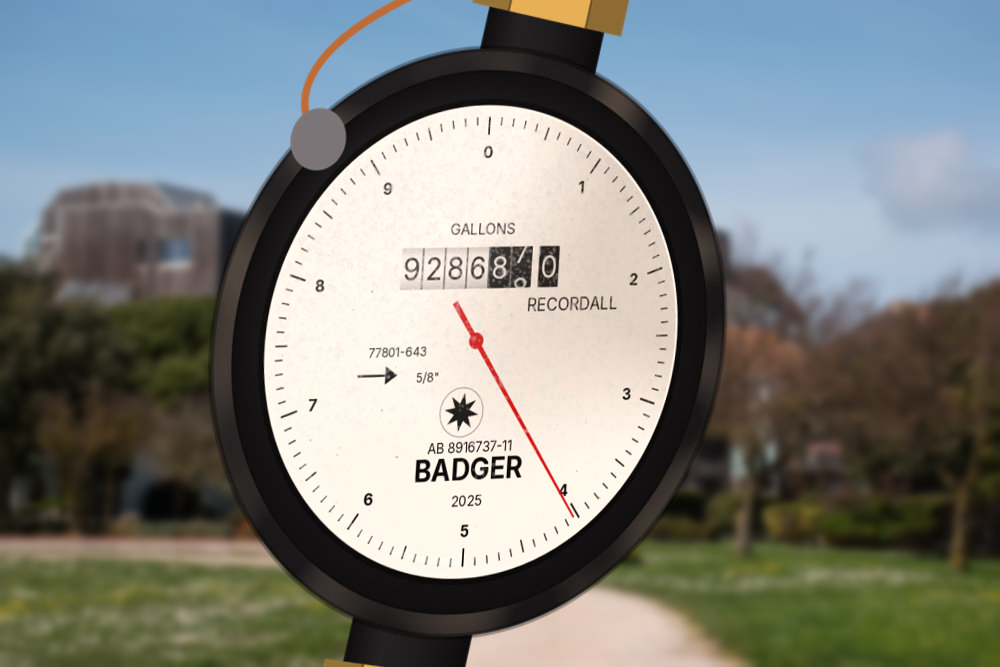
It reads 9286874.0 gal
